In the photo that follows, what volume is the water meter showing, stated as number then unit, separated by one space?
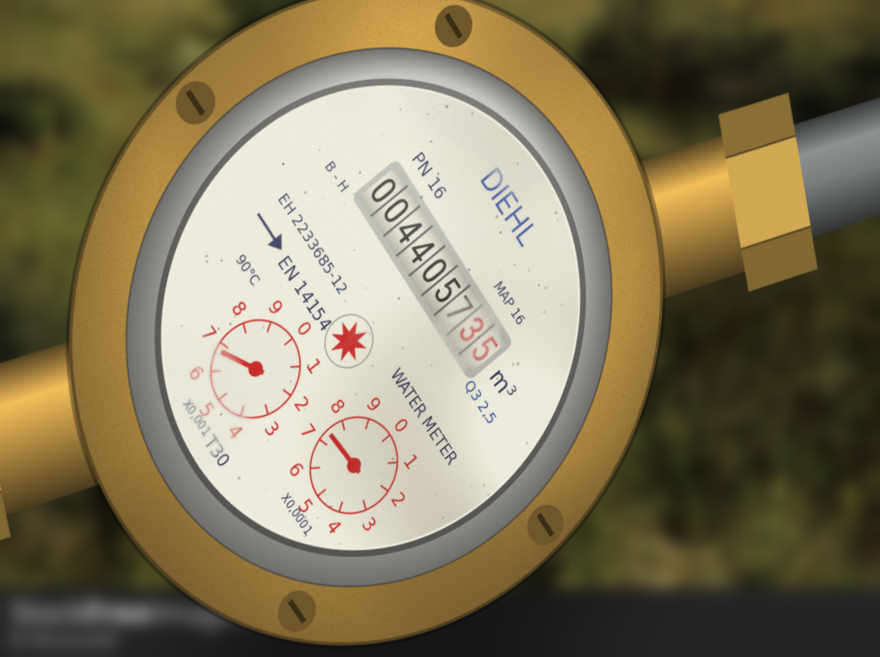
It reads 44057.3567 m³
